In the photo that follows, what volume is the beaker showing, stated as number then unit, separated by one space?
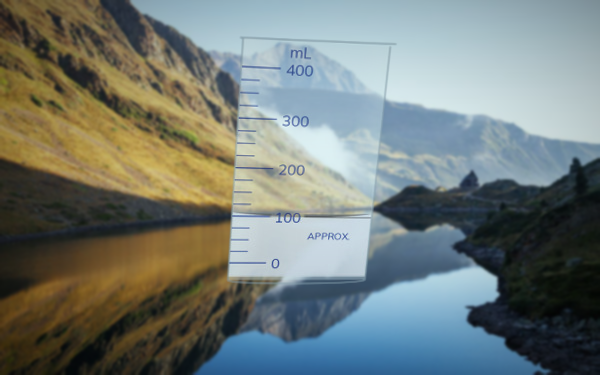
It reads 100 mL
